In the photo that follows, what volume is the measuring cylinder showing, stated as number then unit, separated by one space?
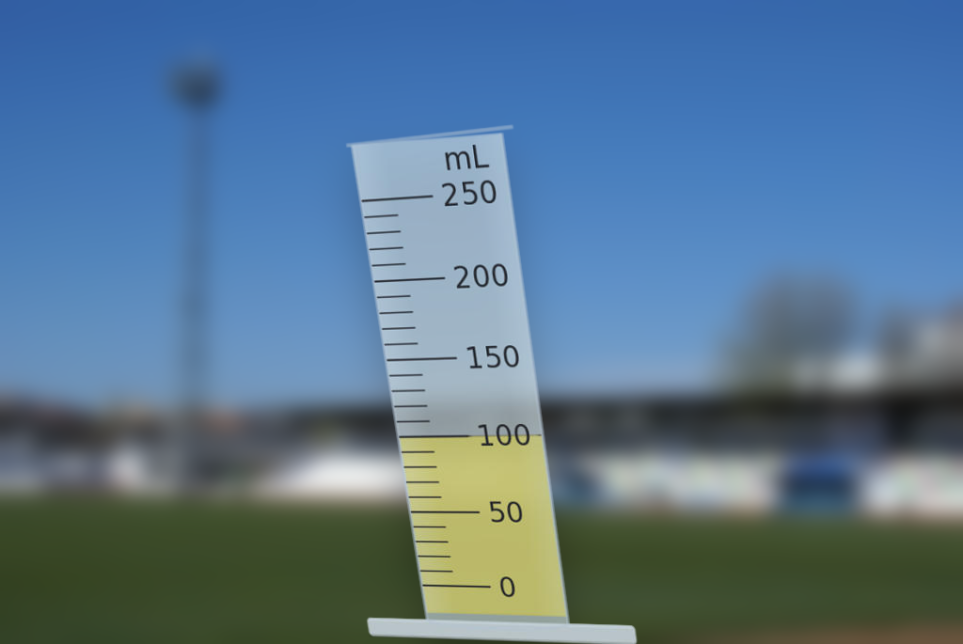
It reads 100 mL
